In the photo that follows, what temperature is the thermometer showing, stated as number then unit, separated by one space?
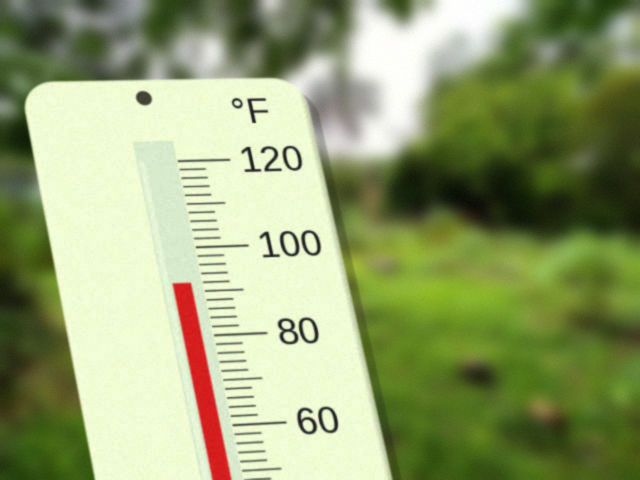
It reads 92 °F
